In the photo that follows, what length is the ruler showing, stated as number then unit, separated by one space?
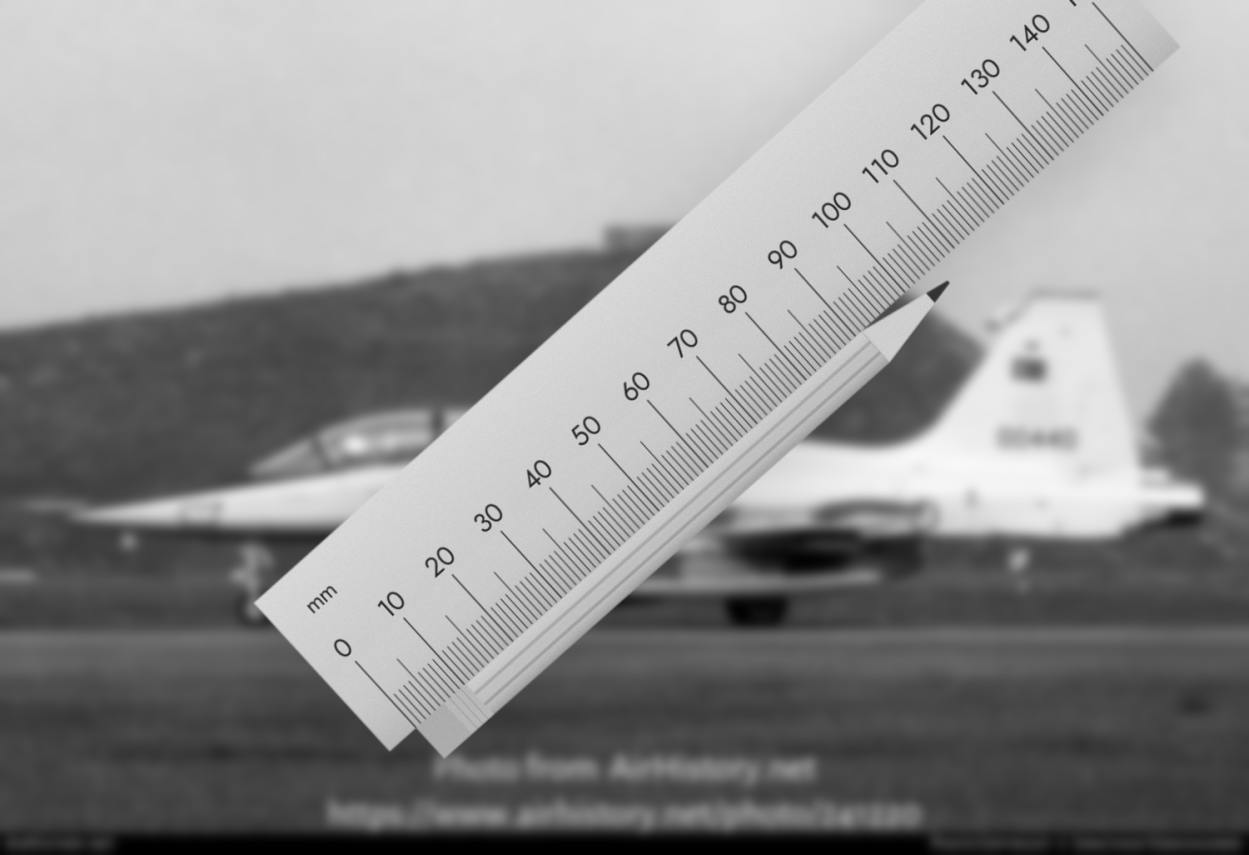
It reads 106 mm
